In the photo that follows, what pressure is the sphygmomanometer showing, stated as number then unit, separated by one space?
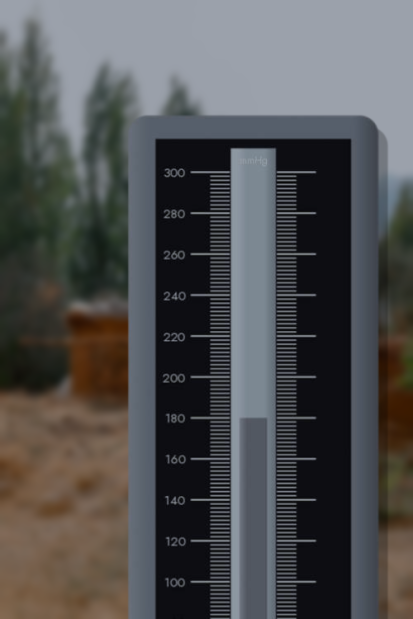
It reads 180 mmHg
